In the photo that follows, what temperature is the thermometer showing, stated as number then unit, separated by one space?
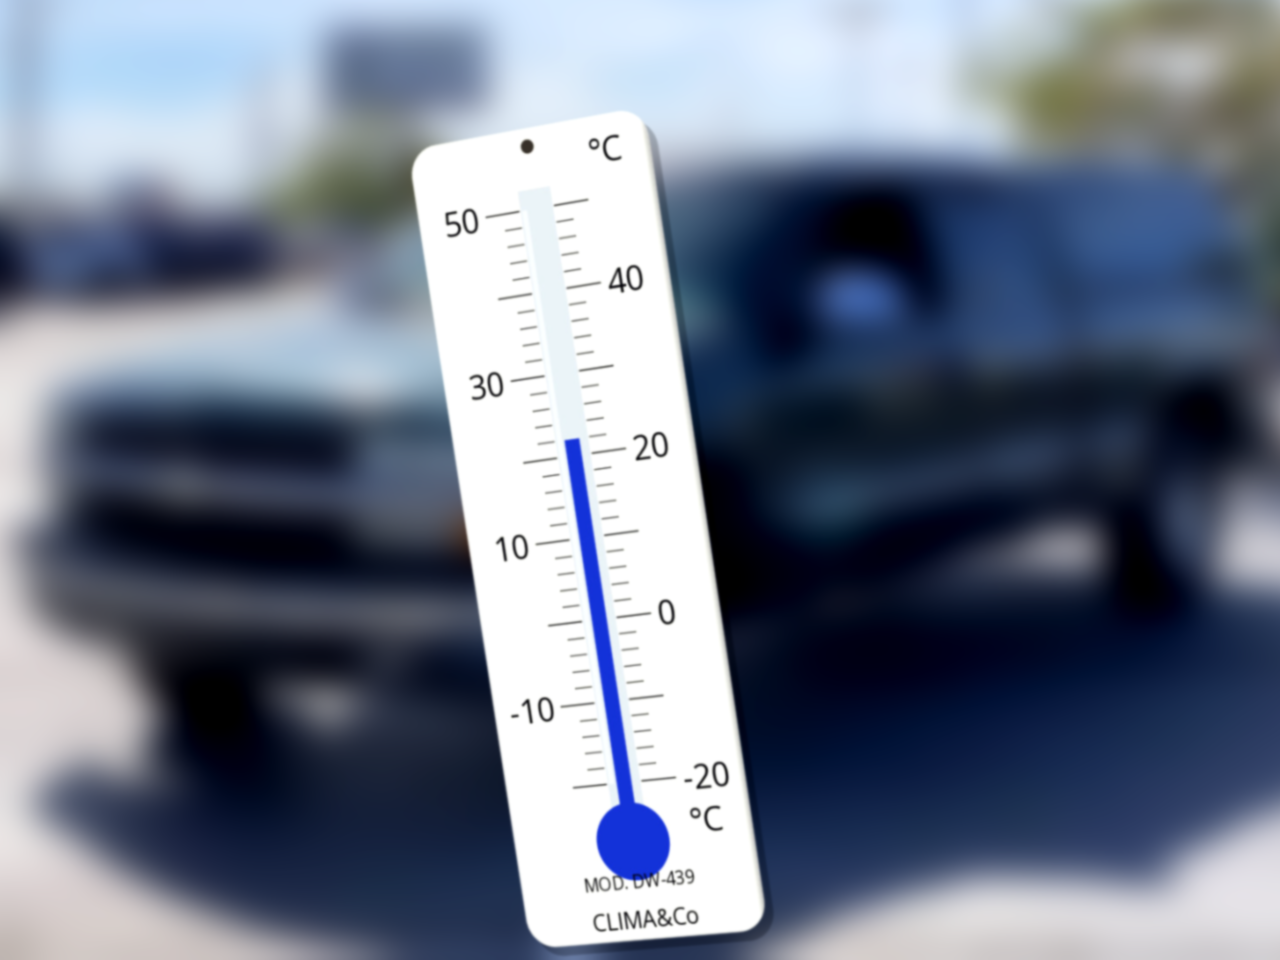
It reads 22 °C
